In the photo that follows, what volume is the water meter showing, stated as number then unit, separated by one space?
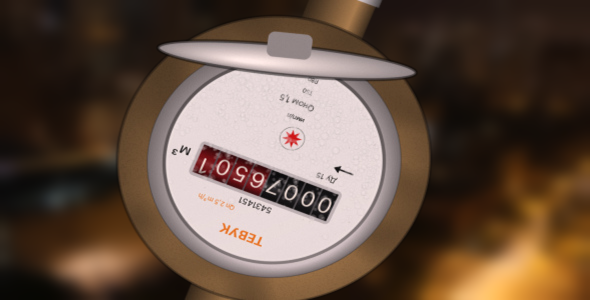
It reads 7.6501 m³
